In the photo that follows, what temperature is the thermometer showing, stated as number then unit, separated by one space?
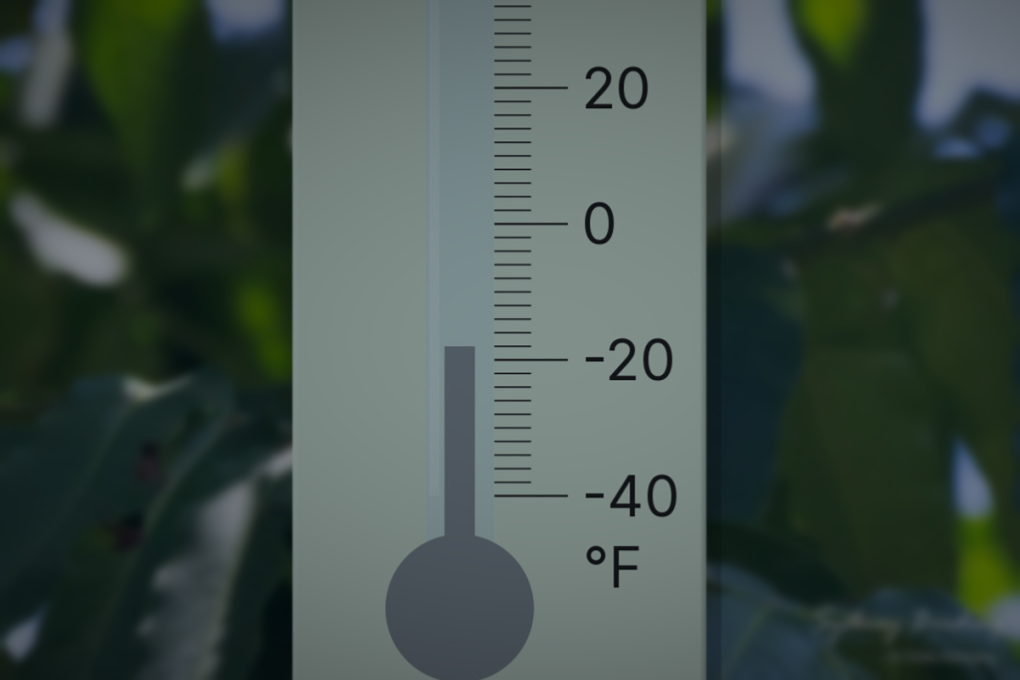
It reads -18 °F
